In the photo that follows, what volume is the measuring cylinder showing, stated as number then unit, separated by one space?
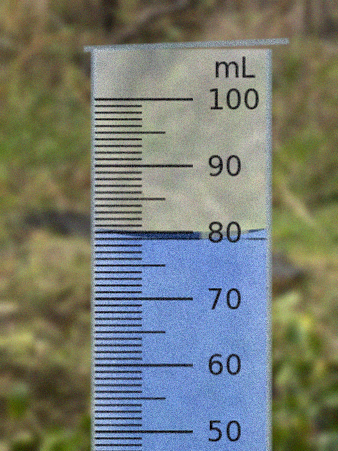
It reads 79 mL
